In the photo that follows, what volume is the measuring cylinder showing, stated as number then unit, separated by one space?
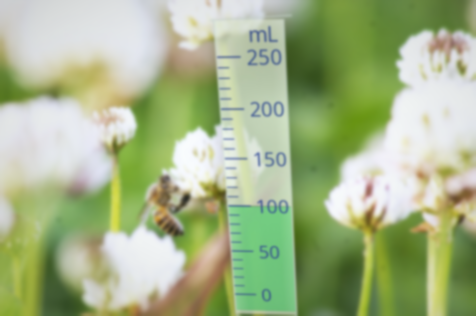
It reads 100 mL
